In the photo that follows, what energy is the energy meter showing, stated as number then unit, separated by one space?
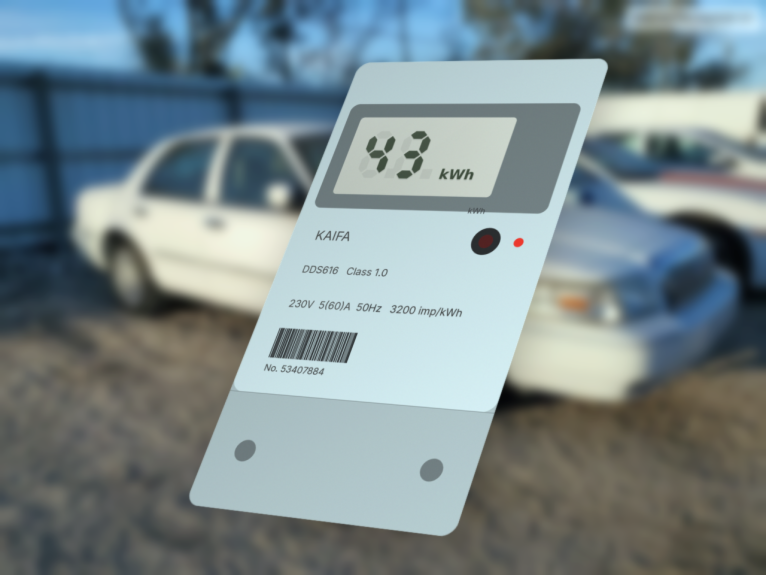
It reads 43 kWh
